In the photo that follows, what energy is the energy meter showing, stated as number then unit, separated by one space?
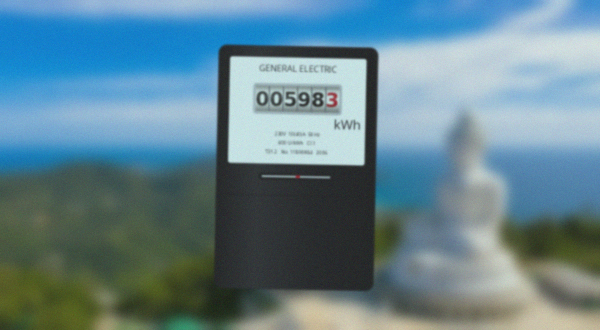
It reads 598.3 kWh
